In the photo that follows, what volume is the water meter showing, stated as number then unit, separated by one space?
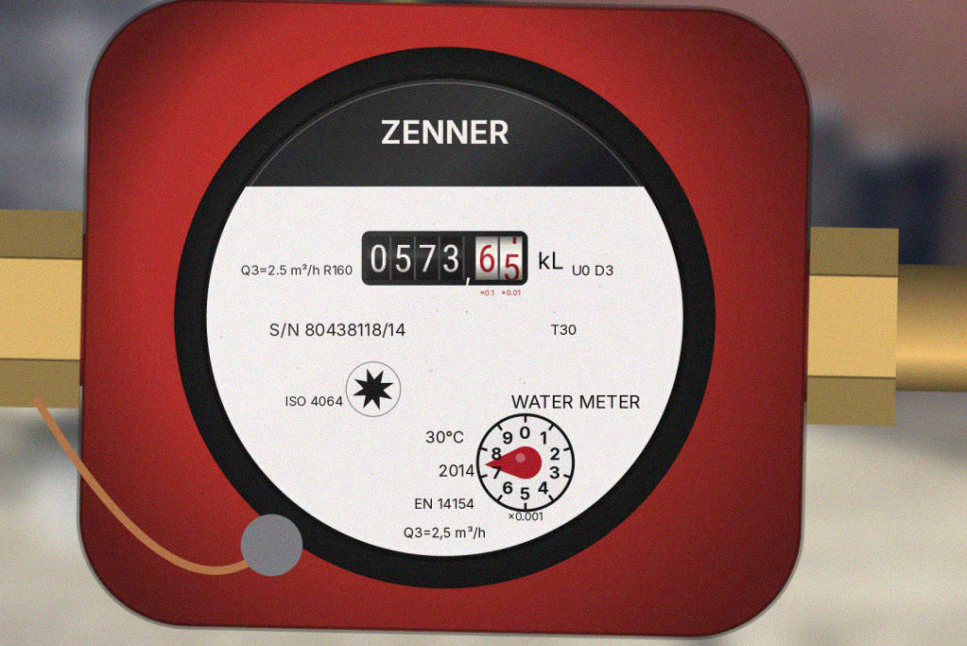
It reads 573.647 kL
